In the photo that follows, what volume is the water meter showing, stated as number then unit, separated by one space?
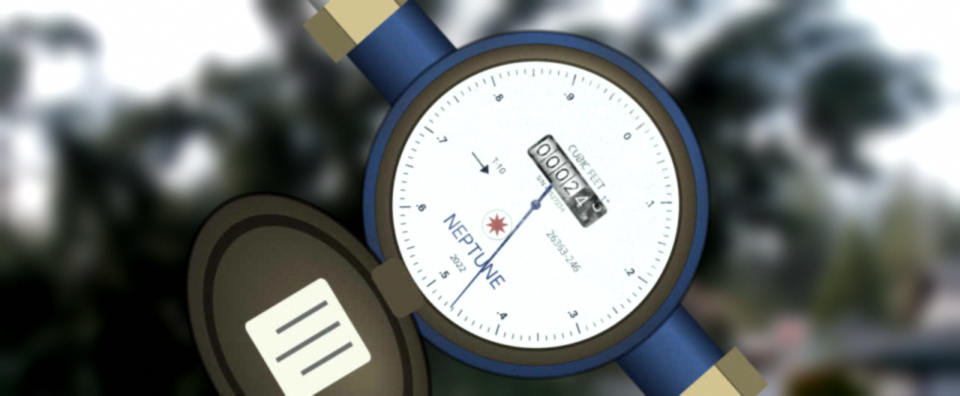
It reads 243.46 ft³
